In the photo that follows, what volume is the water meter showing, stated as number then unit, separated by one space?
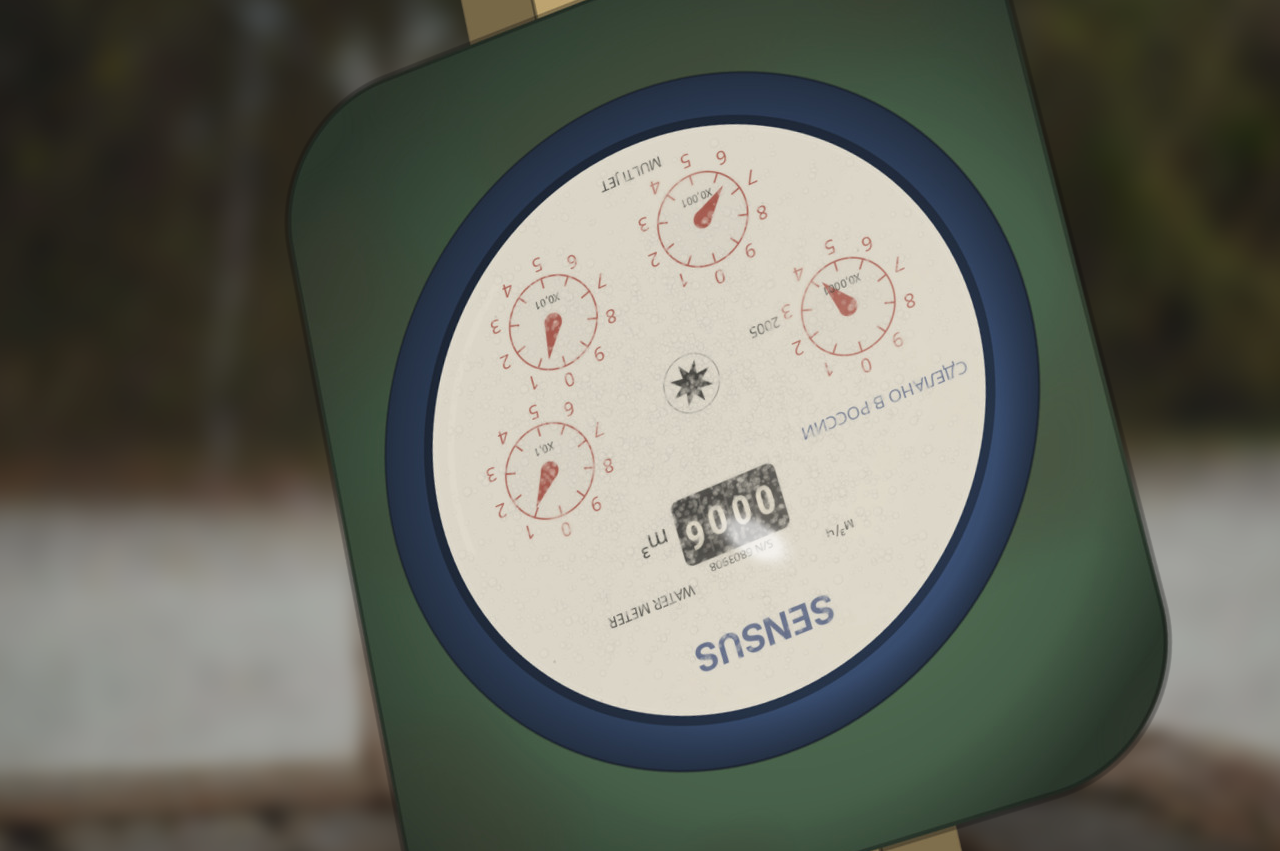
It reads 6.1064 m³
